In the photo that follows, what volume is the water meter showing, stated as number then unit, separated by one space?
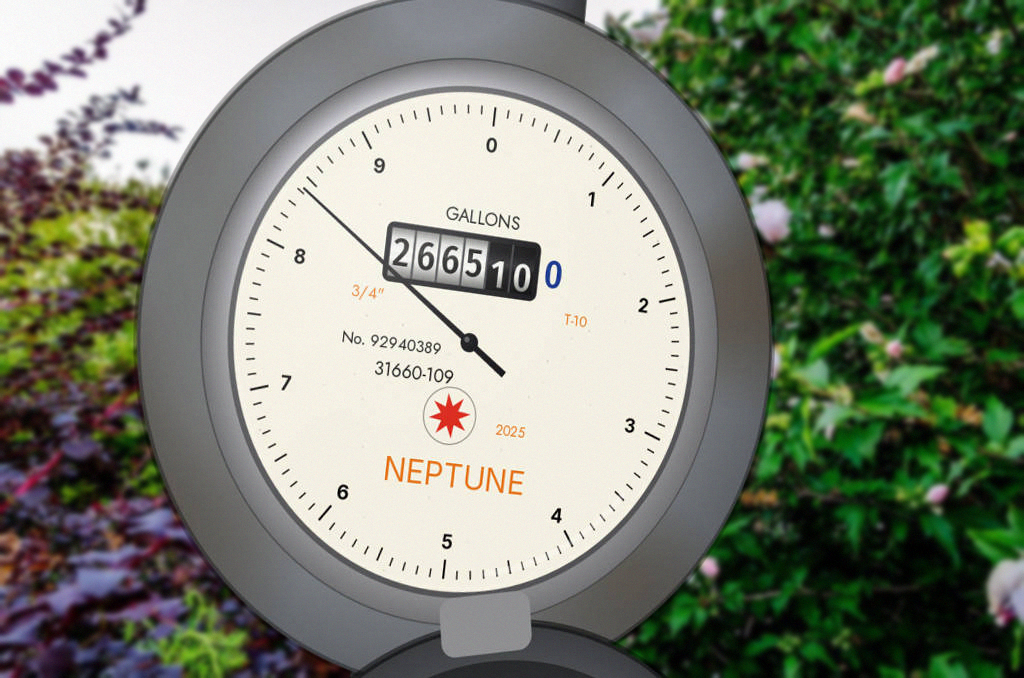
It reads 2665098.4 gal
